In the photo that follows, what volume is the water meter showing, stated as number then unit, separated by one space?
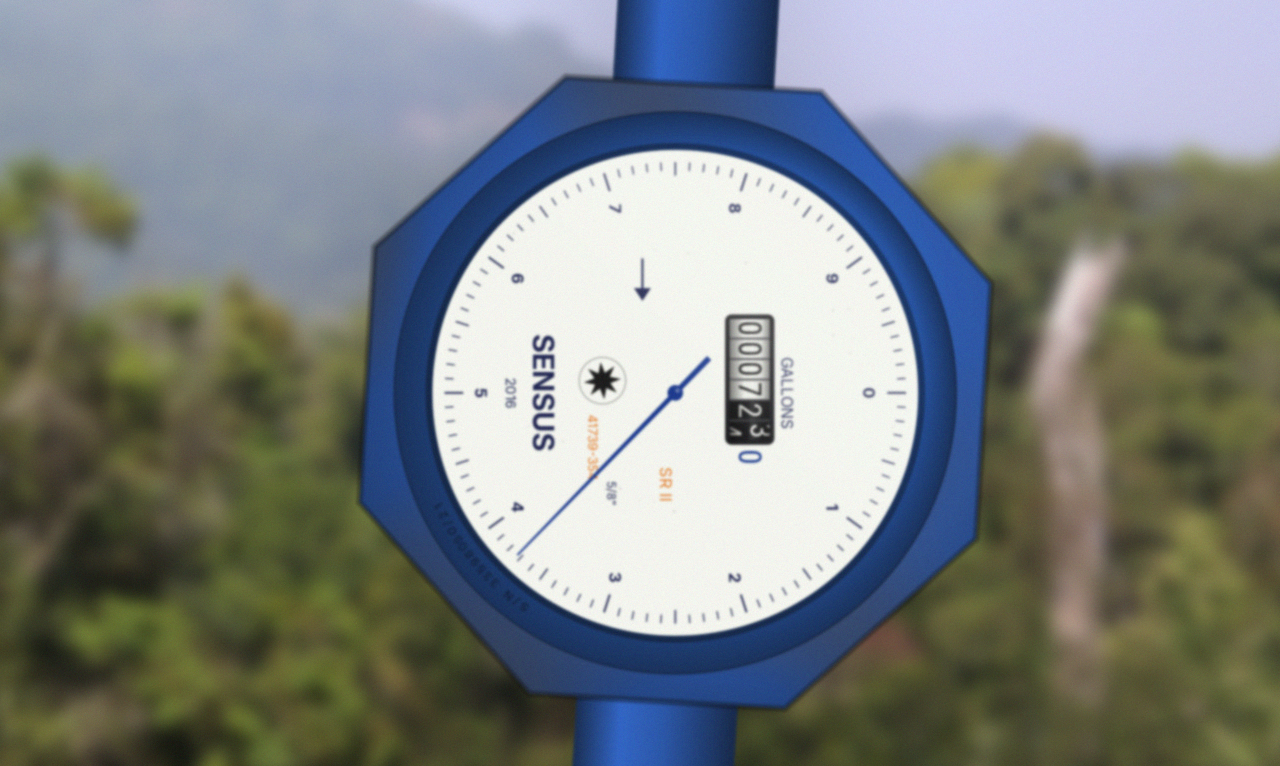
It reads 7233.7 gal
